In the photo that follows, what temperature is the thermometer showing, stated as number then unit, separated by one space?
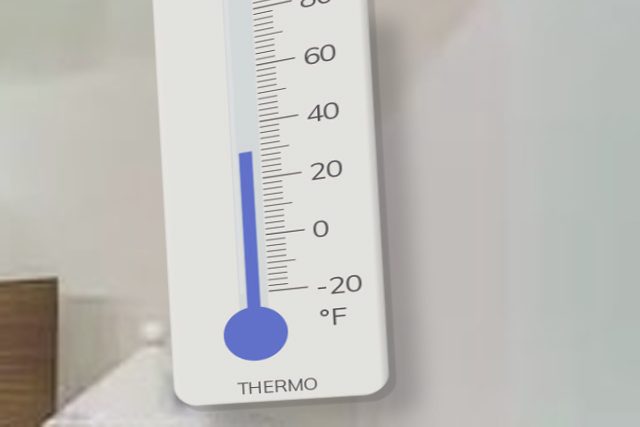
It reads 30 °F
